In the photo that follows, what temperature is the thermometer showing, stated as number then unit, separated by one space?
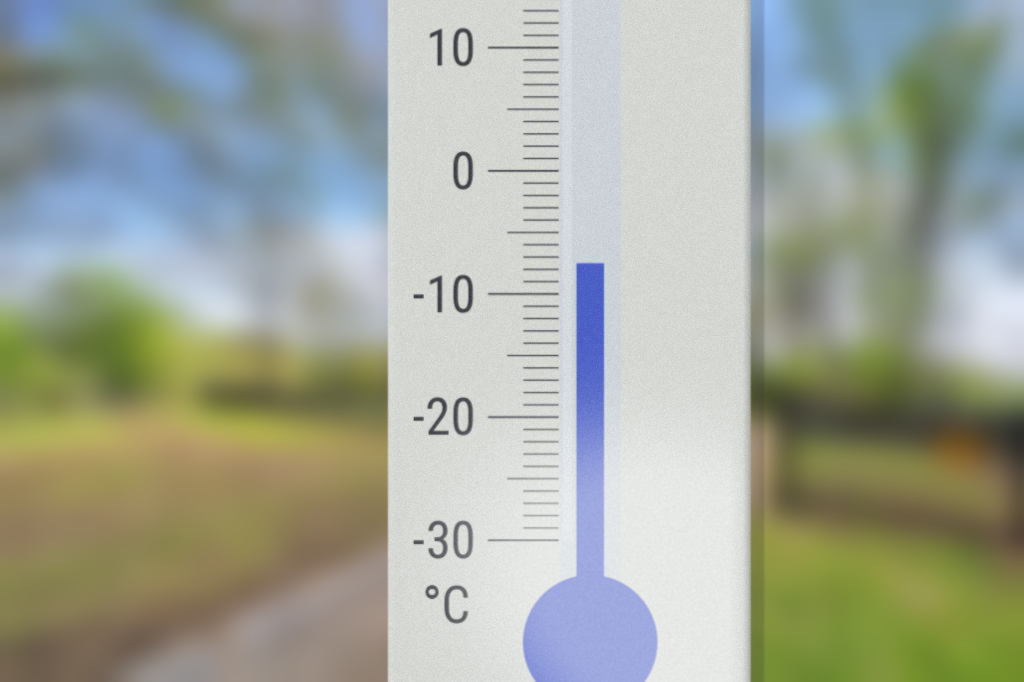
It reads -7.5 °C
